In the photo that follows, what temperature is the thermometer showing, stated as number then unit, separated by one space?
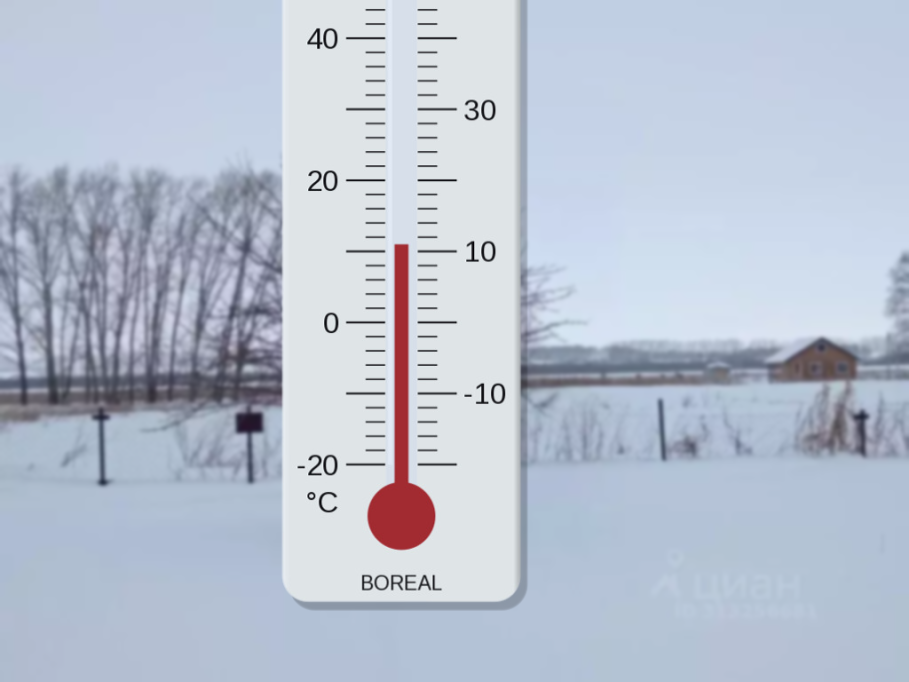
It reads 11 °C
